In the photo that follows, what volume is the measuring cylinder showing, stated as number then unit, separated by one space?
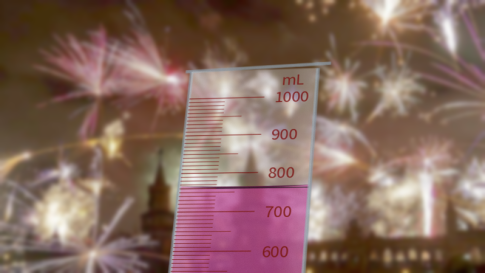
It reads 760 mL
